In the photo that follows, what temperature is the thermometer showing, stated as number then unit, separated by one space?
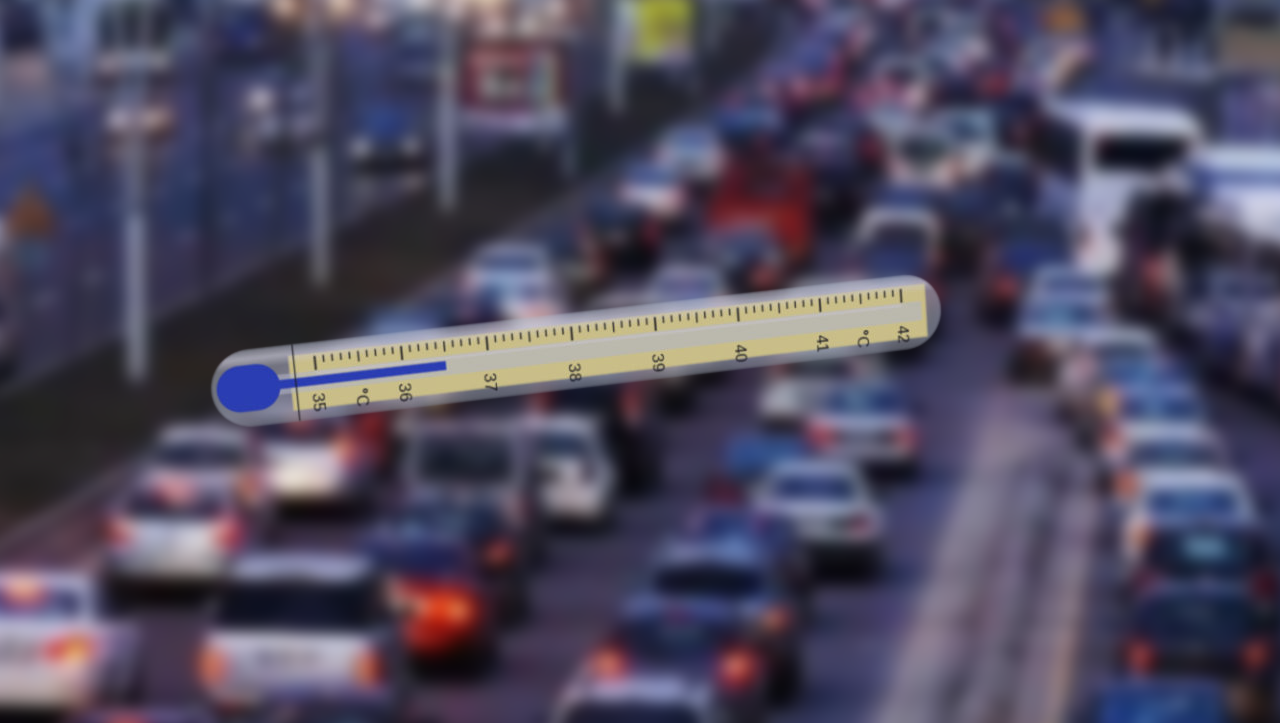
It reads 36.5 °C
